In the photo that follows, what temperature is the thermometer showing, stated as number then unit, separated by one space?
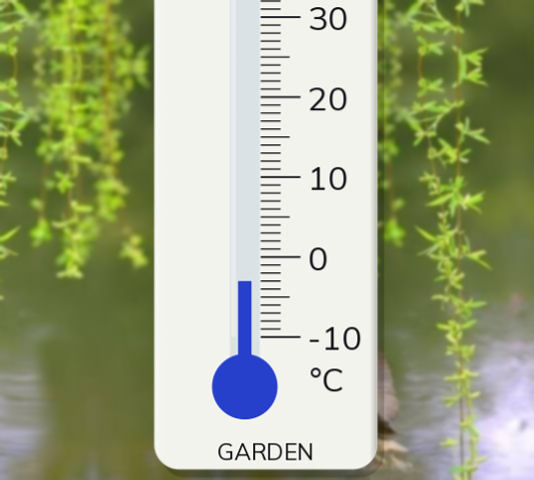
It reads -3 °C
